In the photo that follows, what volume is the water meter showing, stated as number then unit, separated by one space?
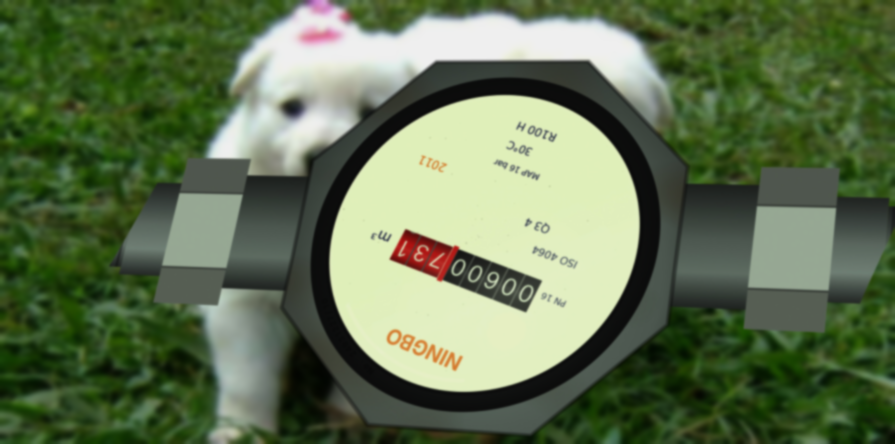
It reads 600.731 m³
